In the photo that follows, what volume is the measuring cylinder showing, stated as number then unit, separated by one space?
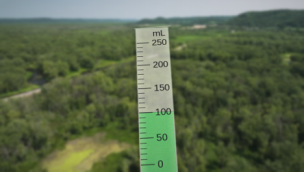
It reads 100 mL
